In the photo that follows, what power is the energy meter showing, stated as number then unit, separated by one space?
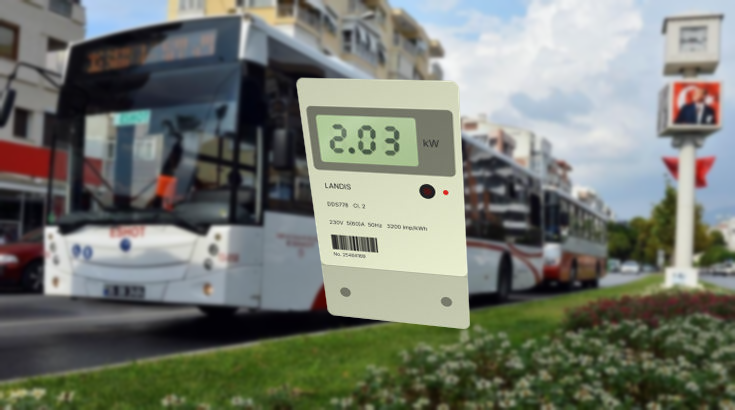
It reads 2.03 kW
